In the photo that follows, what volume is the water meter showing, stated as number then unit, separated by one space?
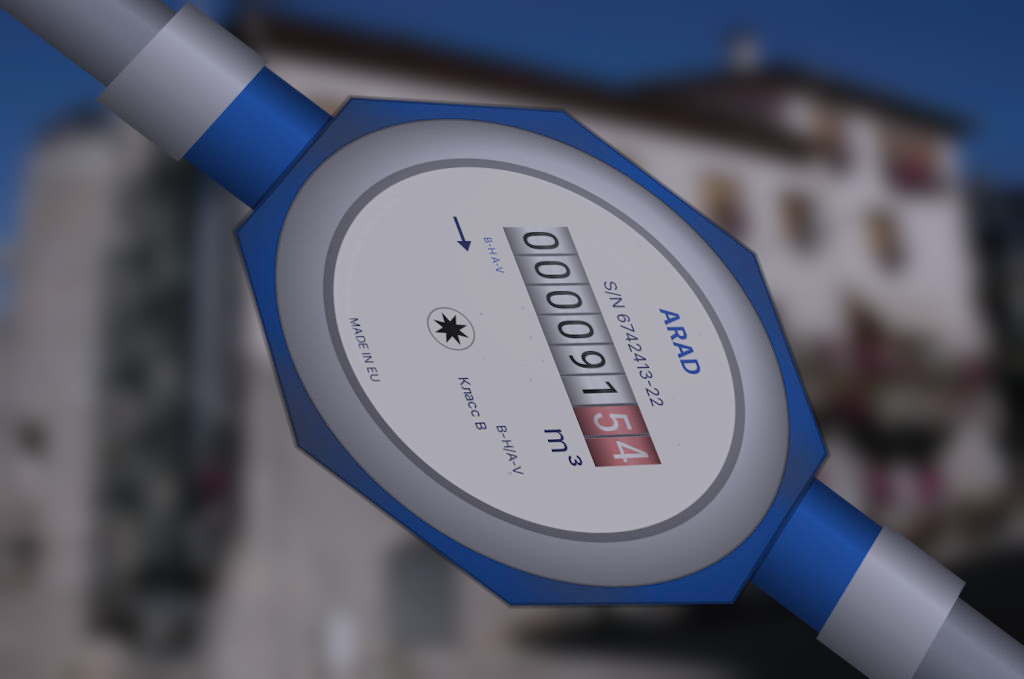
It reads 91.54 m³
